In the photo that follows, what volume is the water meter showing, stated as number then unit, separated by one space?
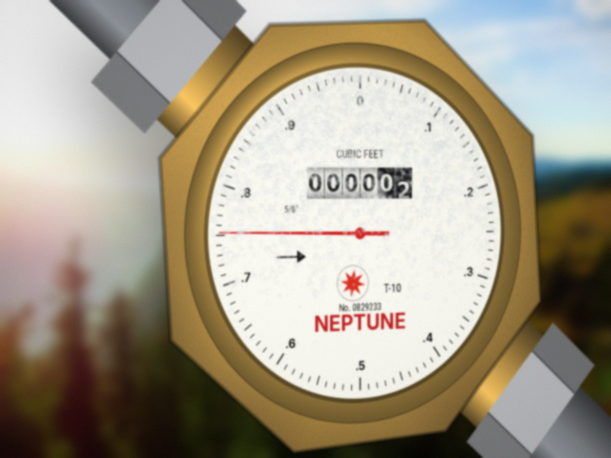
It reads 1.75 ft³
